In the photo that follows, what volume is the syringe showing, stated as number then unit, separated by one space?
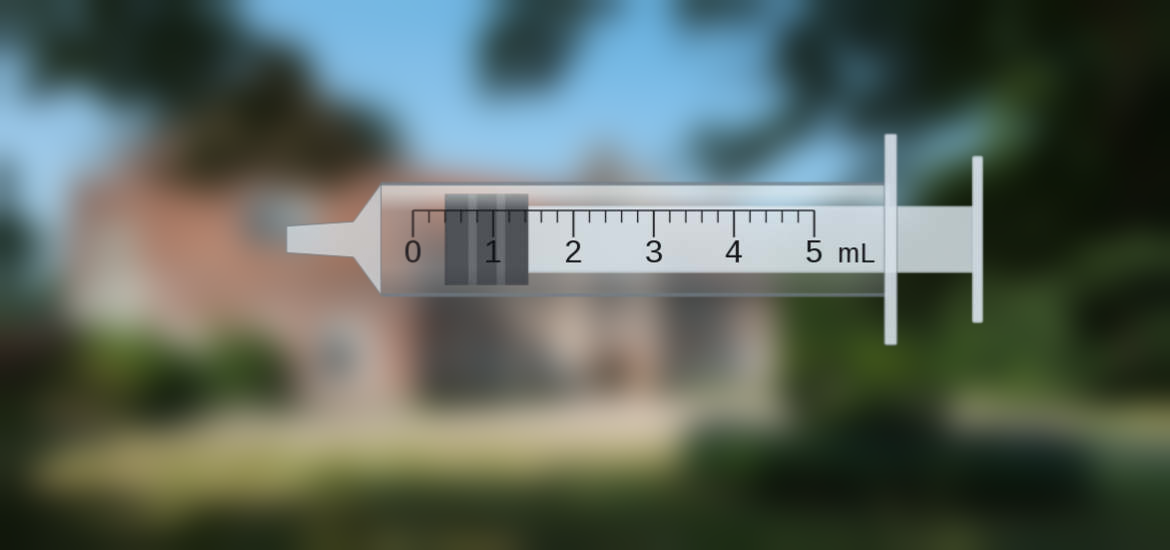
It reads 0.4 mL
